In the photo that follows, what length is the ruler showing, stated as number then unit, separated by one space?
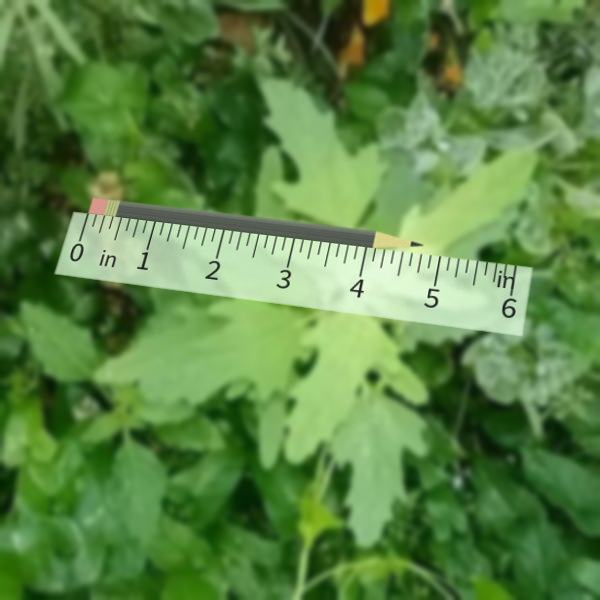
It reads 4.75 in
